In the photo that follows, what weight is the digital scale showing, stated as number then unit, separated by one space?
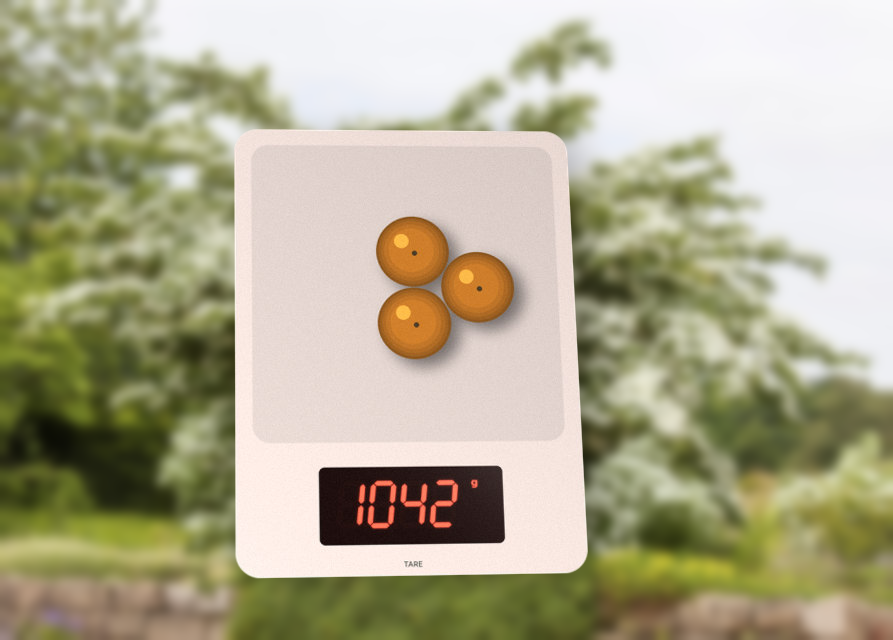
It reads 1042 g
